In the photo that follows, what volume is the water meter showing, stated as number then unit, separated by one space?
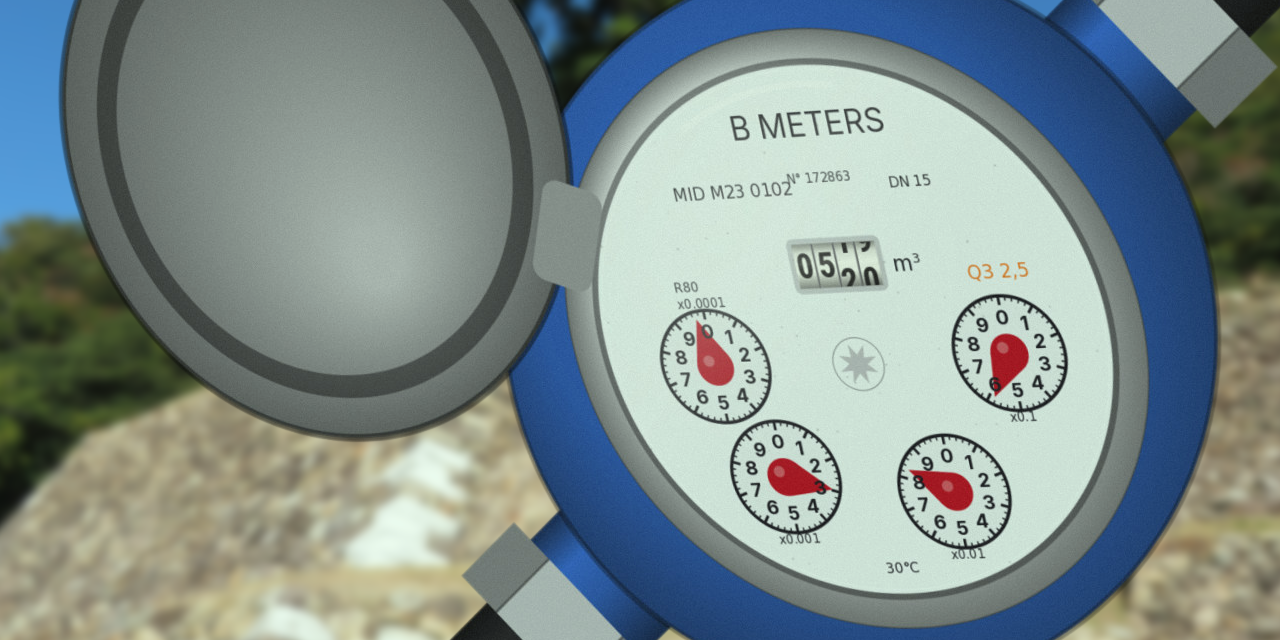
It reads 519.5829 m³
